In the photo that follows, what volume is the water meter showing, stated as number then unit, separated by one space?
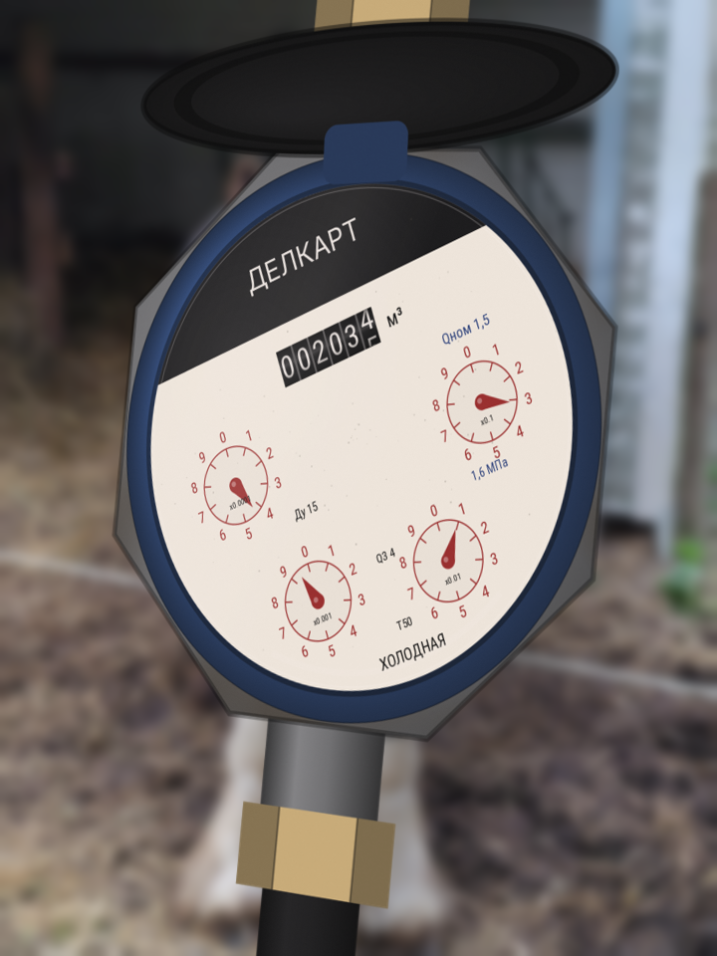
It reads 2034.3094 m³
